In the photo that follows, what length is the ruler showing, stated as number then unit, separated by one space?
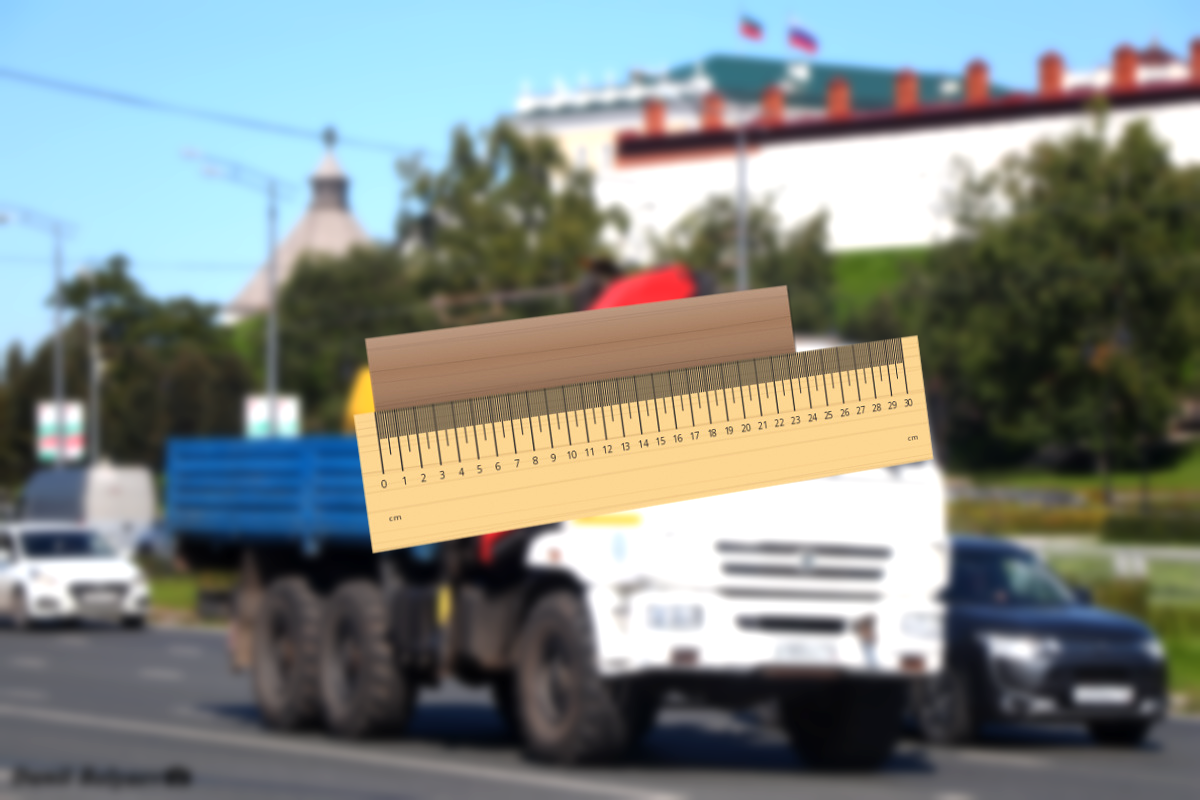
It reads 23.5 cm
